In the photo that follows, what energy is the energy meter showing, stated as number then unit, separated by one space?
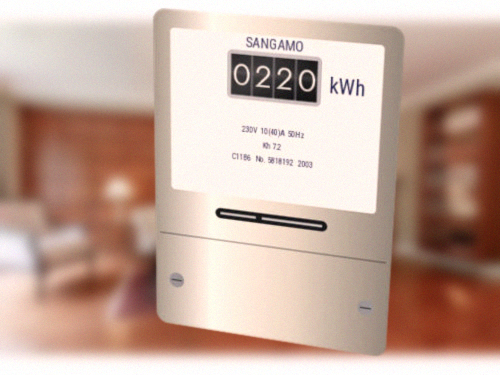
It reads 220 kWh
